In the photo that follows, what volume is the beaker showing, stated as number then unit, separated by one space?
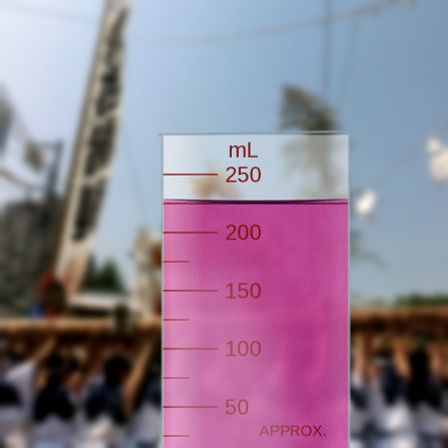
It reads 225 mL
